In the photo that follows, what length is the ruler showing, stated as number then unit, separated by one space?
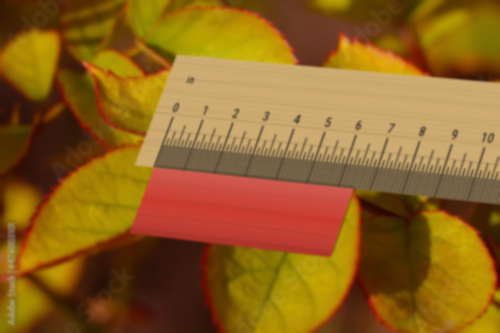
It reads 6.5 in
